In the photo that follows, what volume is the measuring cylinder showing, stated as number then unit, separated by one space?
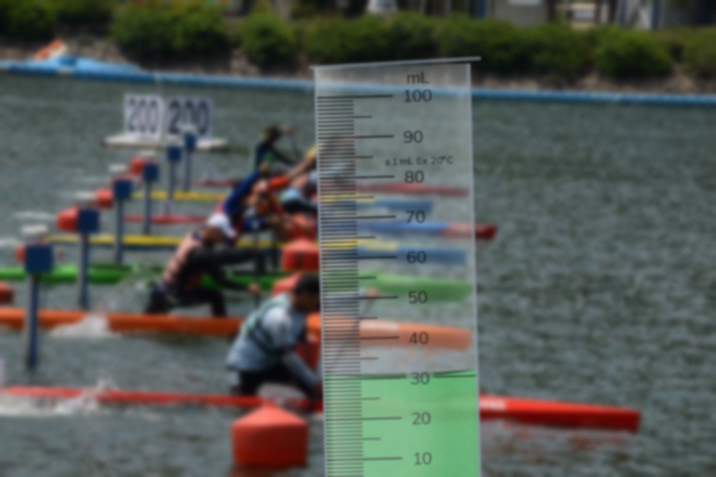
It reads 30 mL
